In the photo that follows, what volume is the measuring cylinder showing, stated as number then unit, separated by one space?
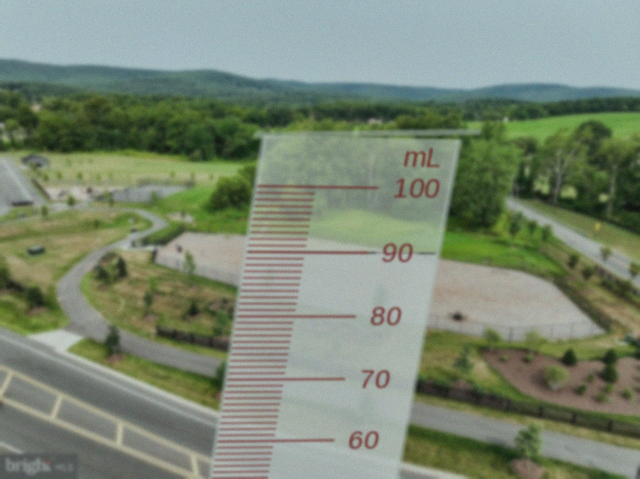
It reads 90 mL
